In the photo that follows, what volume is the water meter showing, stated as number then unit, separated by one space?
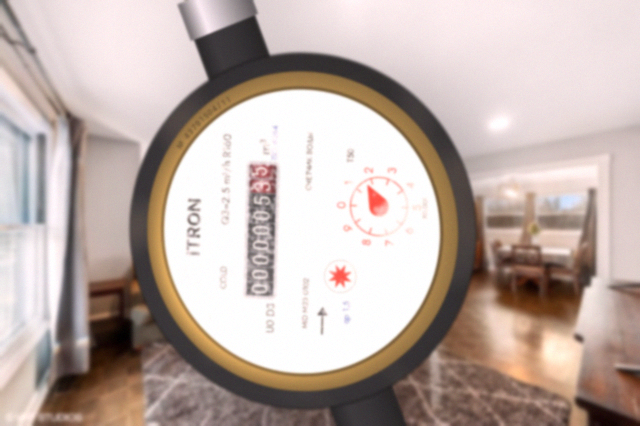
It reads 5.351 m³
